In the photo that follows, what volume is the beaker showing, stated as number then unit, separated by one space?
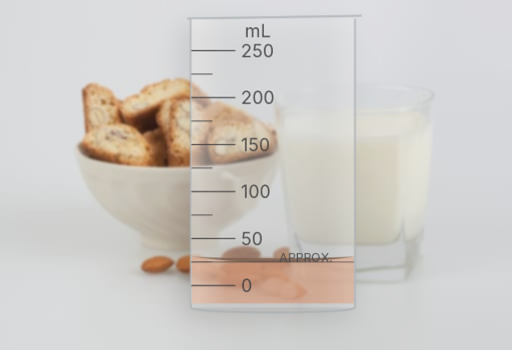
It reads 25 mL
